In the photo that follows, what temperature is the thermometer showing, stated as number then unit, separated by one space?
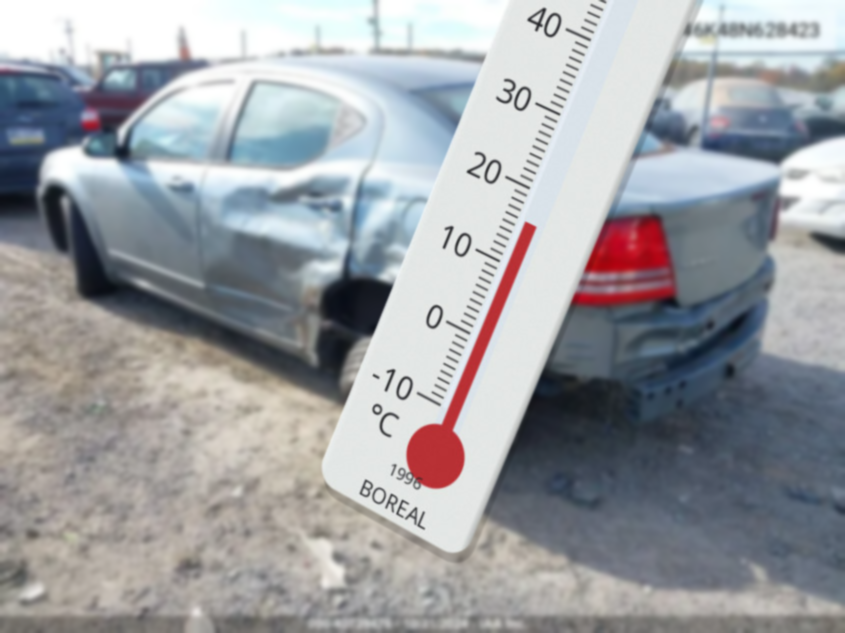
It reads 16 °C
